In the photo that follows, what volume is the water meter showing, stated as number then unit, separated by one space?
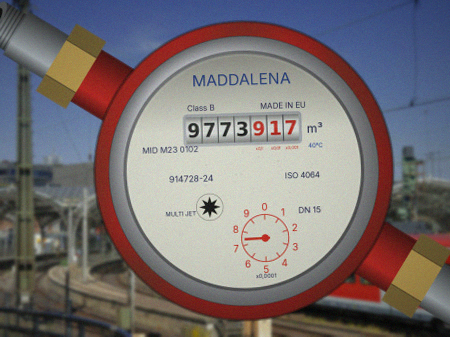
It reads 9773.9177 m³
